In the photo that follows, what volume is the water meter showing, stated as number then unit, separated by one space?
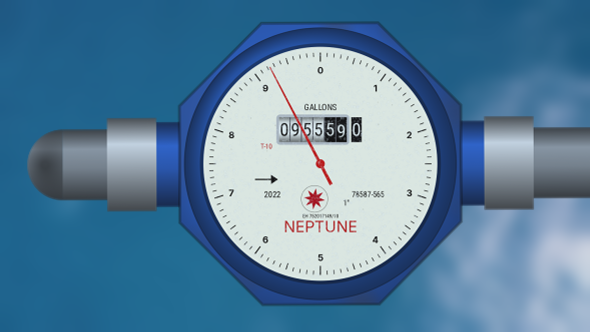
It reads 955589.2 gal
